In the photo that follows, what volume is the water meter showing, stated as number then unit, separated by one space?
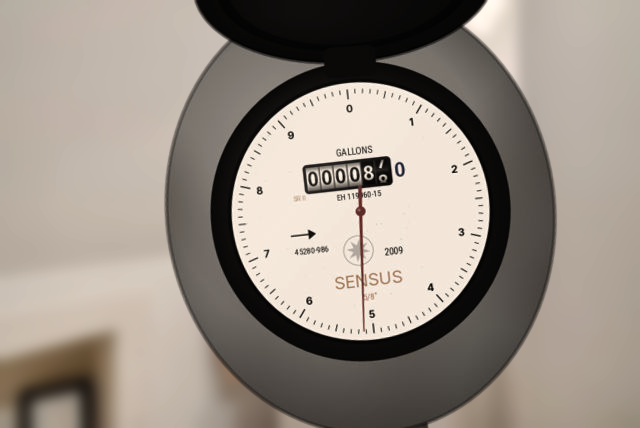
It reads 875.1 gal
